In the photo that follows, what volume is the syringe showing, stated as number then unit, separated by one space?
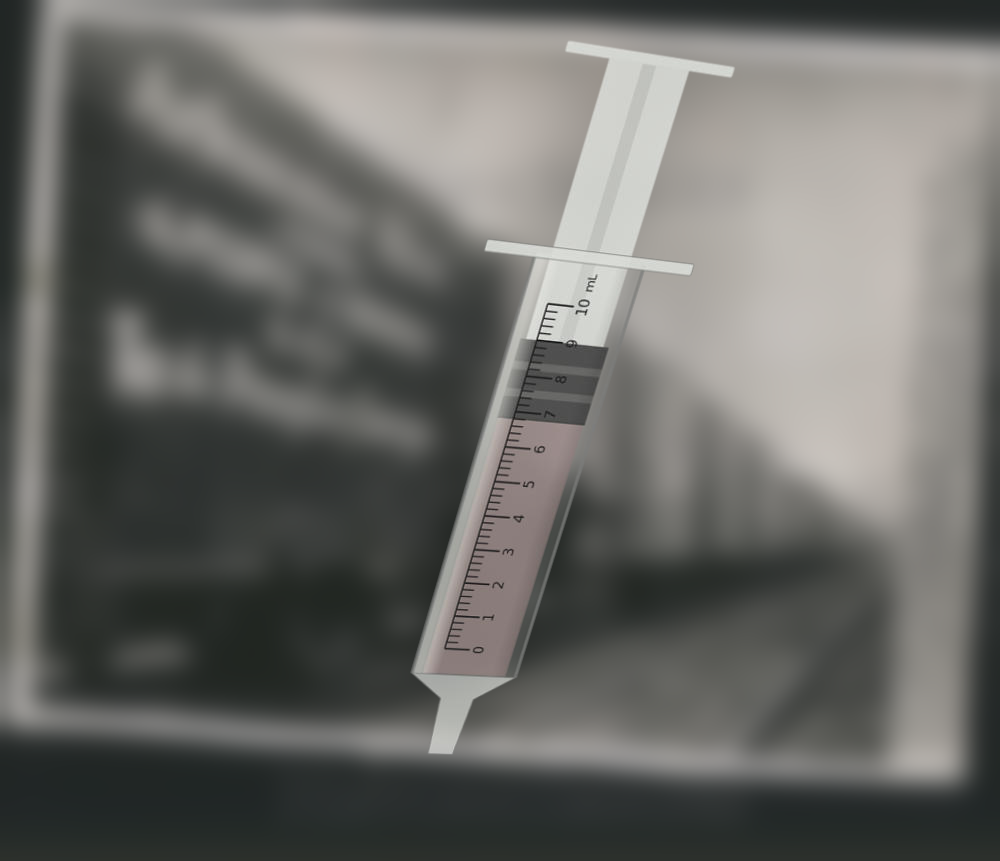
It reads 6.8 mL
